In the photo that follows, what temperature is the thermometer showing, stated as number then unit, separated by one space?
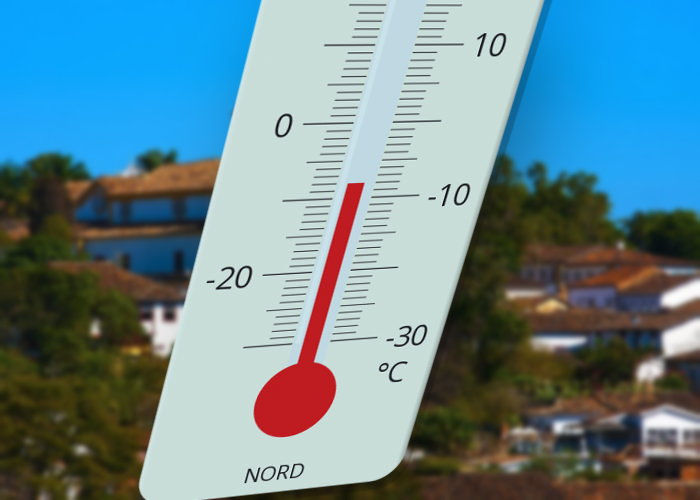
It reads -8 °C
